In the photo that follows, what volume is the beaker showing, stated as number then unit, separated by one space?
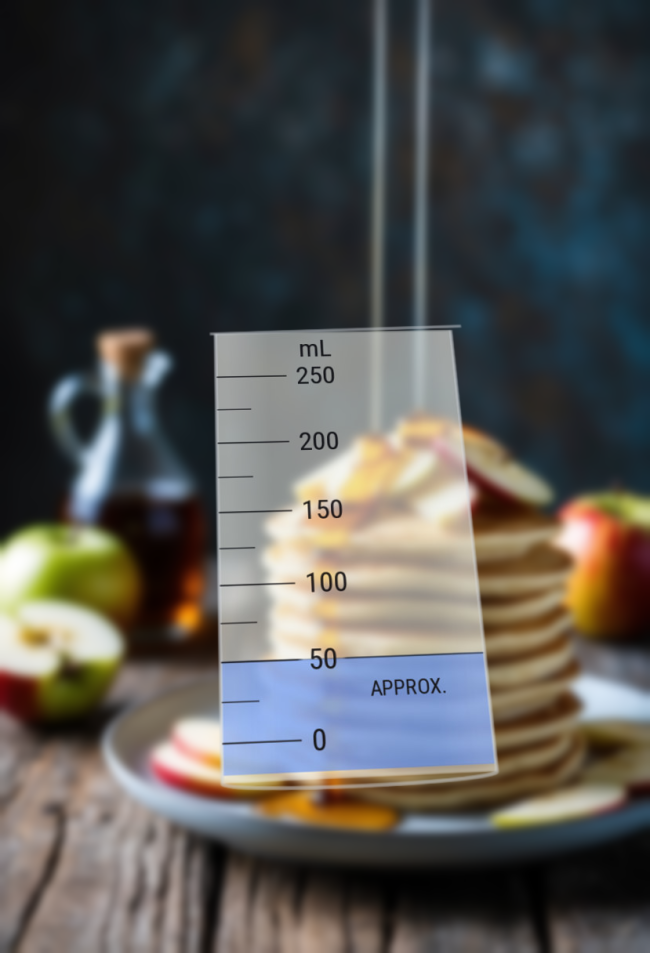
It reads 50 mL
